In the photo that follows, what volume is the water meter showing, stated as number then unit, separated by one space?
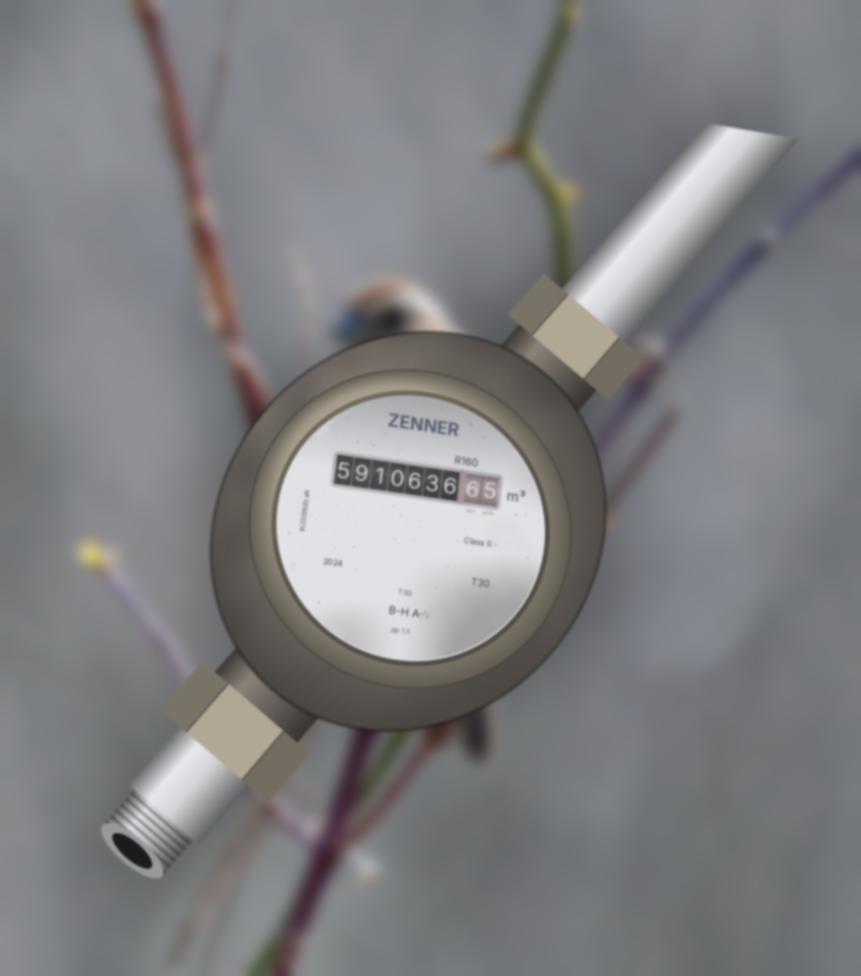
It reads 5910636.65 m³
